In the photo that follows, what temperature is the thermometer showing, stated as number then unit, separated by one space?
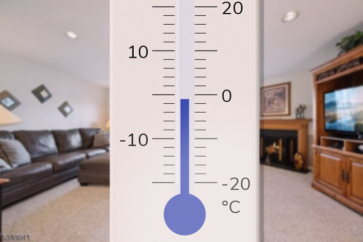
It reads -1 °C
